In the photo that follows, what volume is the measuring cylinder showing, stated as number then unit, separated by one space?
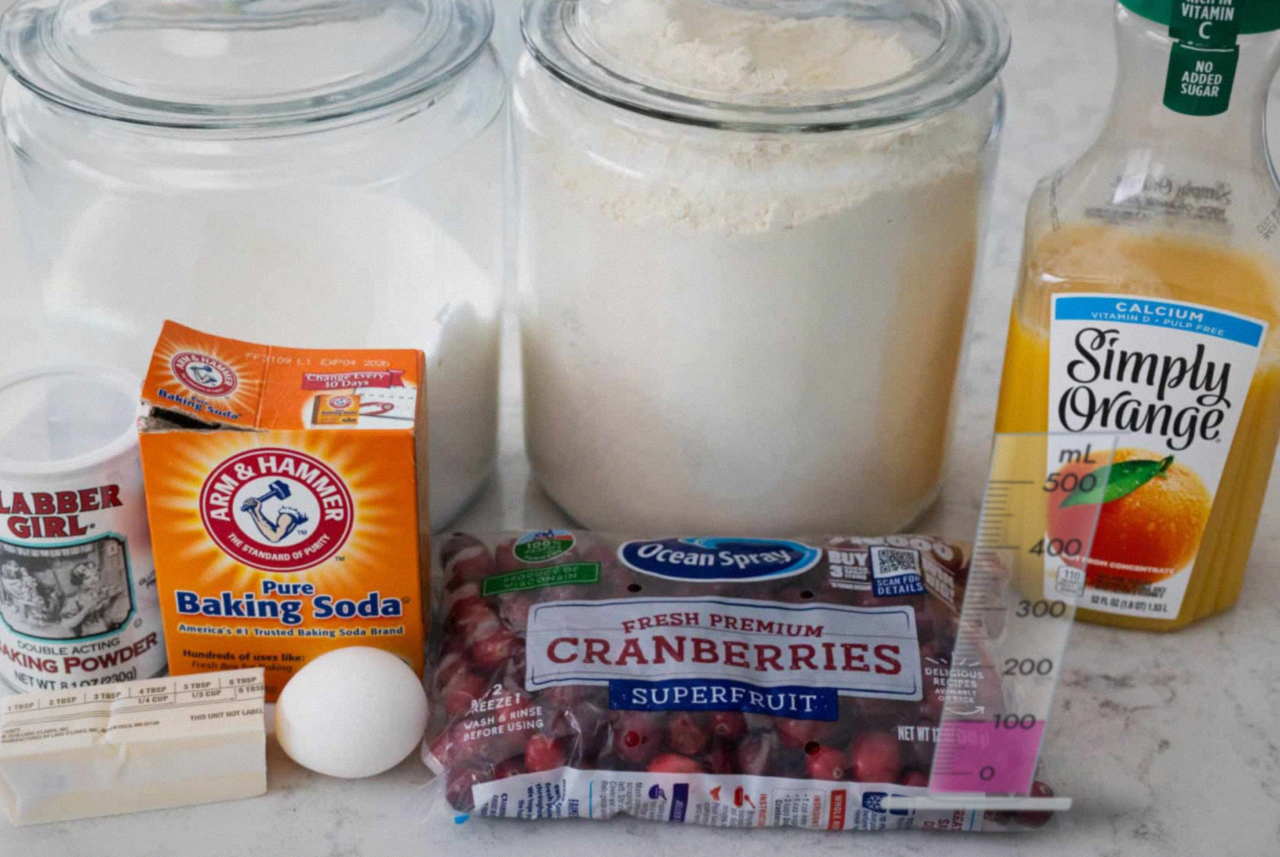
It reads 100 mL
